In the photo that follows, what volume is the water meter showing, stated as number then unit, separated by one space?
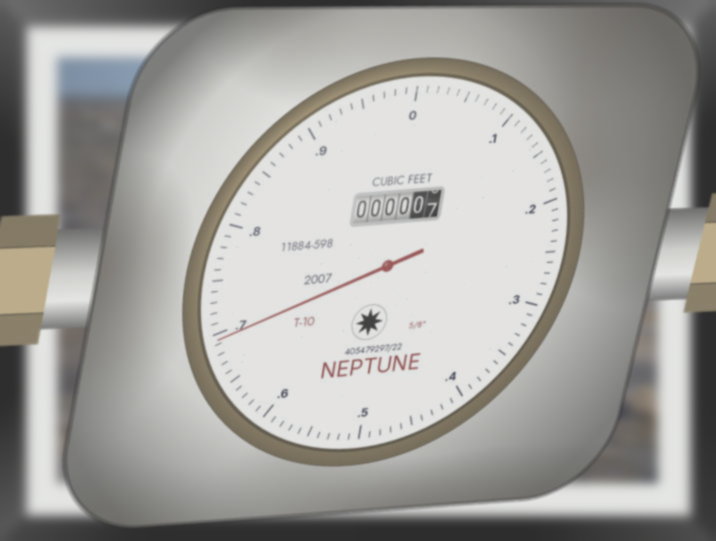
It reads 6.69 ft³
